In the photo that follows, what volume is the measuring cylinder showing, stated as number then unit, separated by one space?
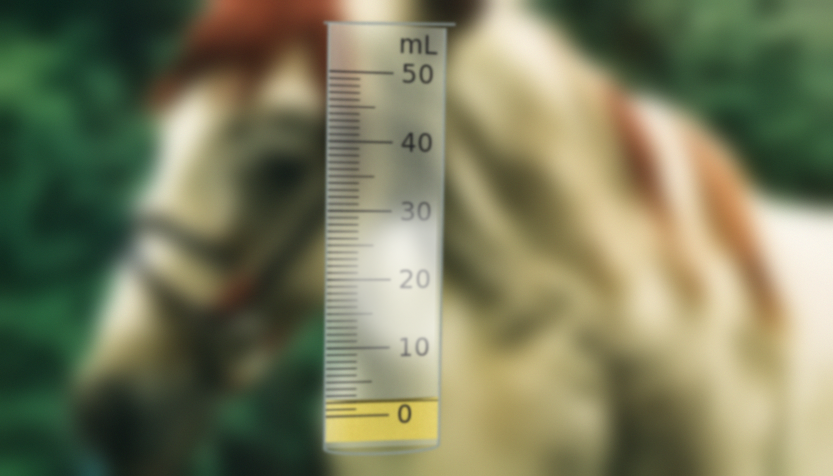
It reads 2 mL
